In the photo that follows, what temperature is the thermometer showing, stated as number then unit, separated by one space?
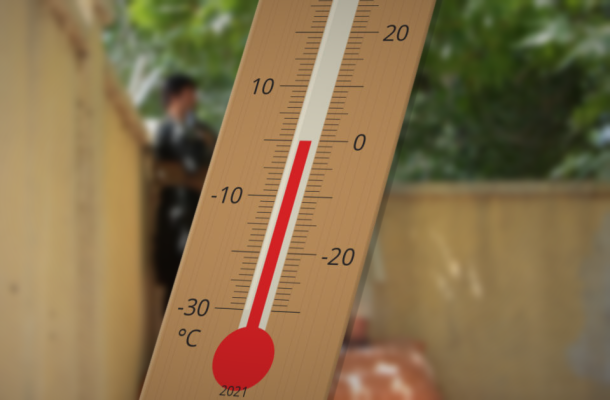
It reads 0 °C
